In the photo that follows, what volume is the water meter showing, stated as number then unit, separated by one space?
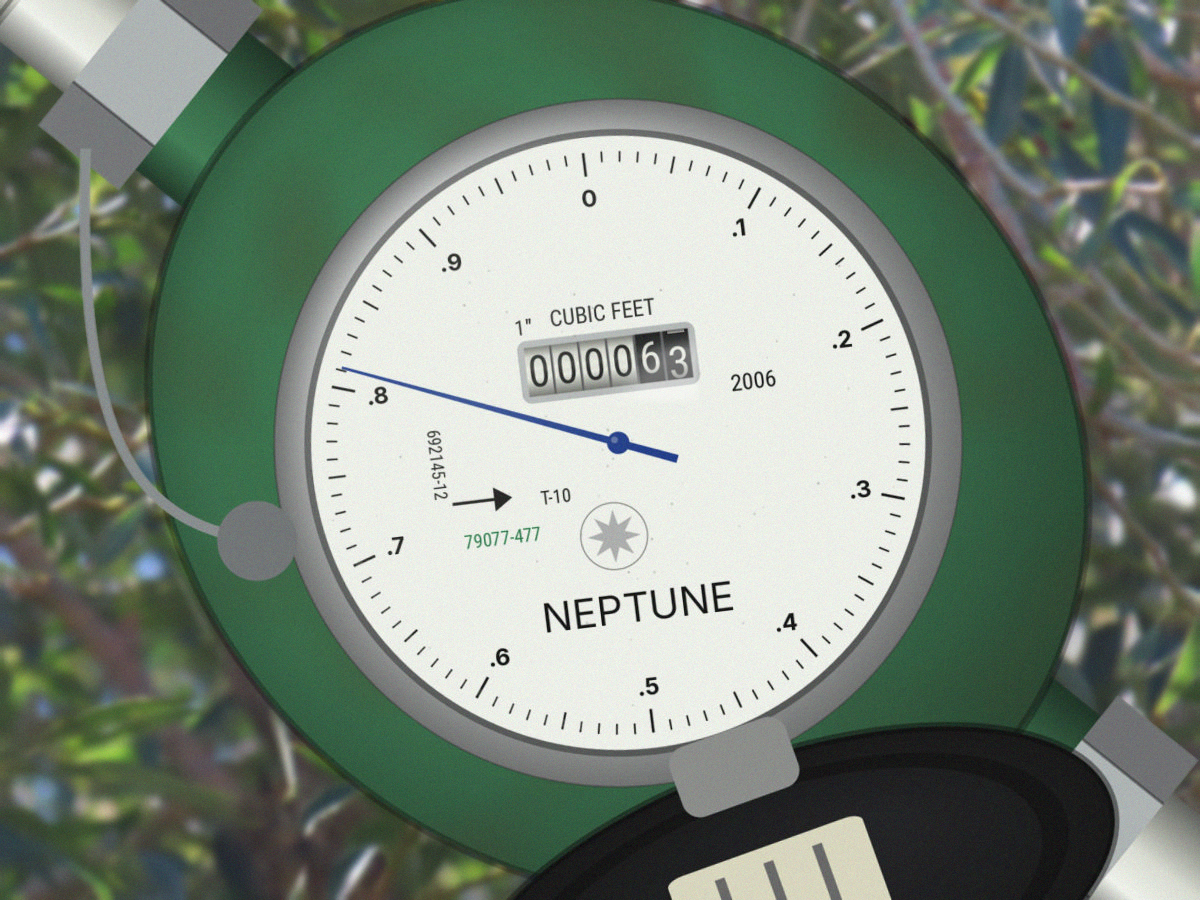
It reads 62.81 ft³
